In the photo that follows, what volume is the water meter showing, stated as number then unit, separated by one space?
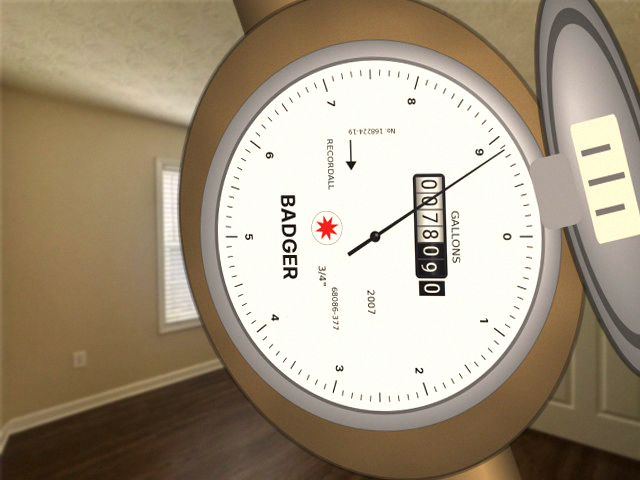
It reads 78089.1 gal
